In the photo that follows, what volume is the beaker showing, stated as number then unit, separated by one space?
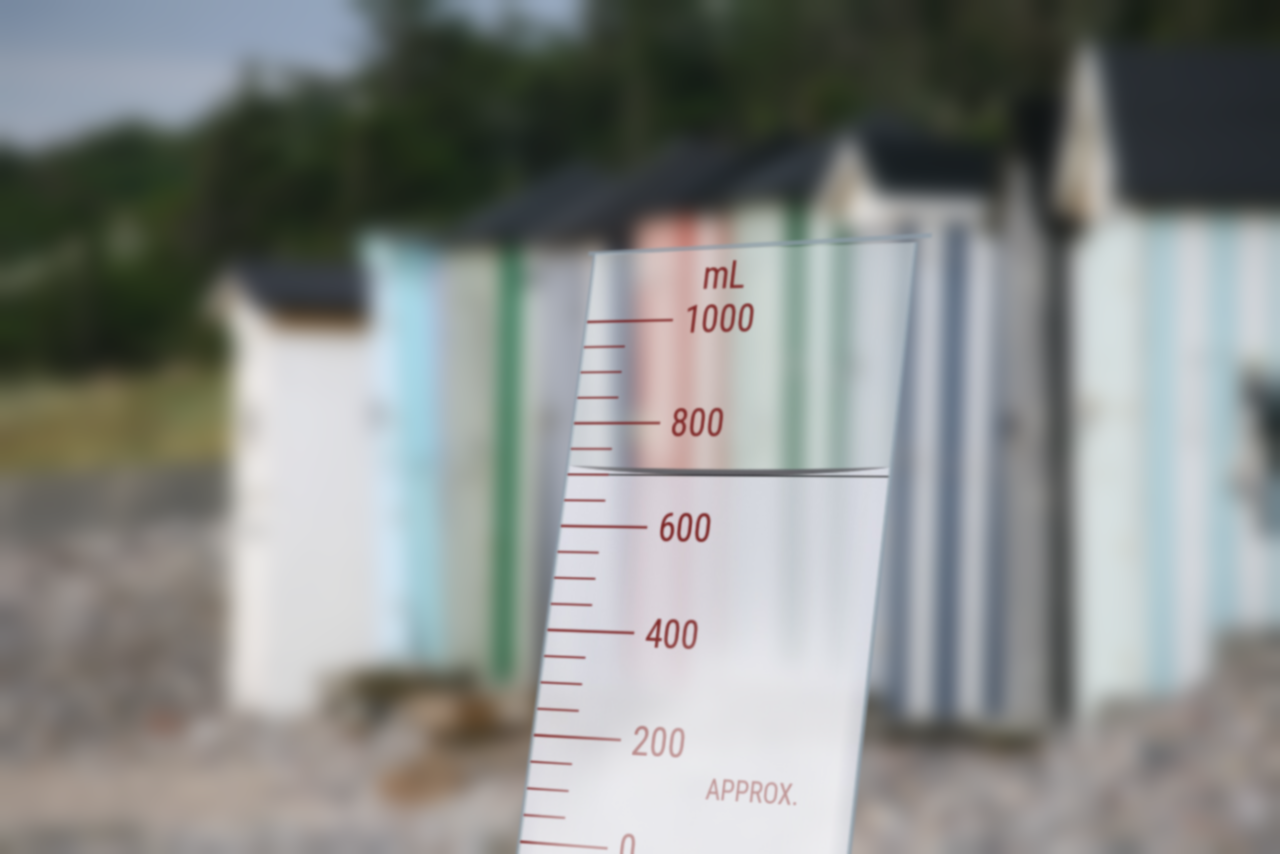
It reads 700 mL
